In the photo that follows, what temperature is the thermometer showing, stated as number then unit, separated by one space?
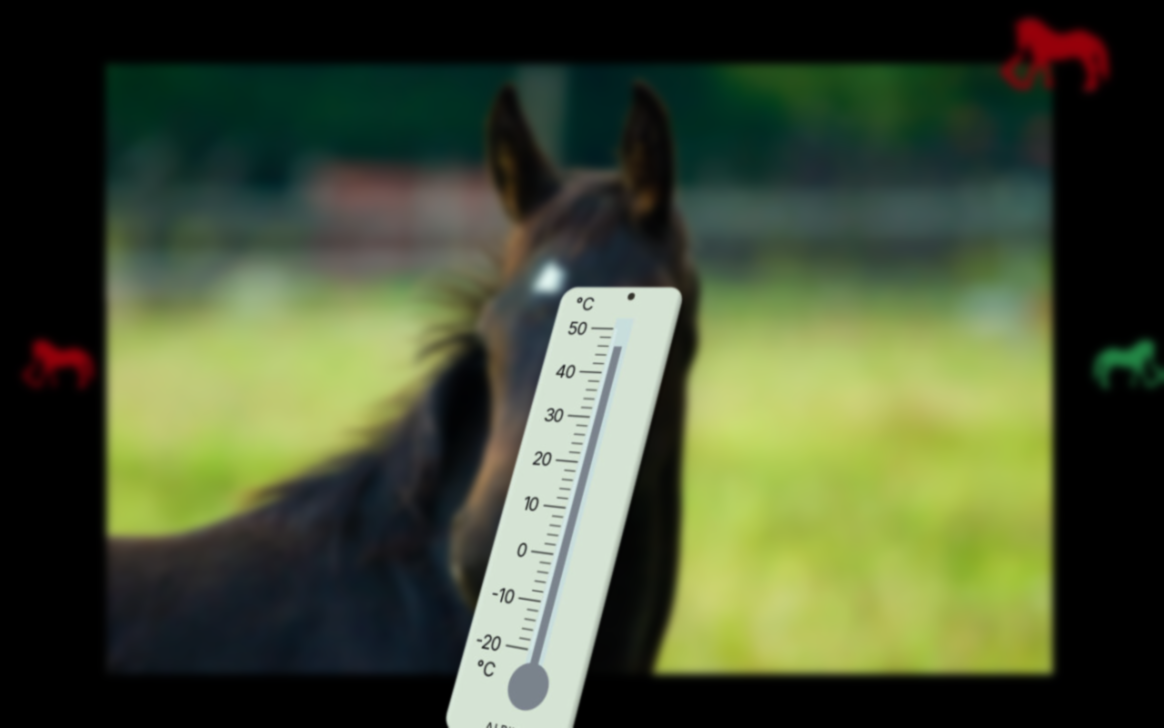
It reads 46 °C
